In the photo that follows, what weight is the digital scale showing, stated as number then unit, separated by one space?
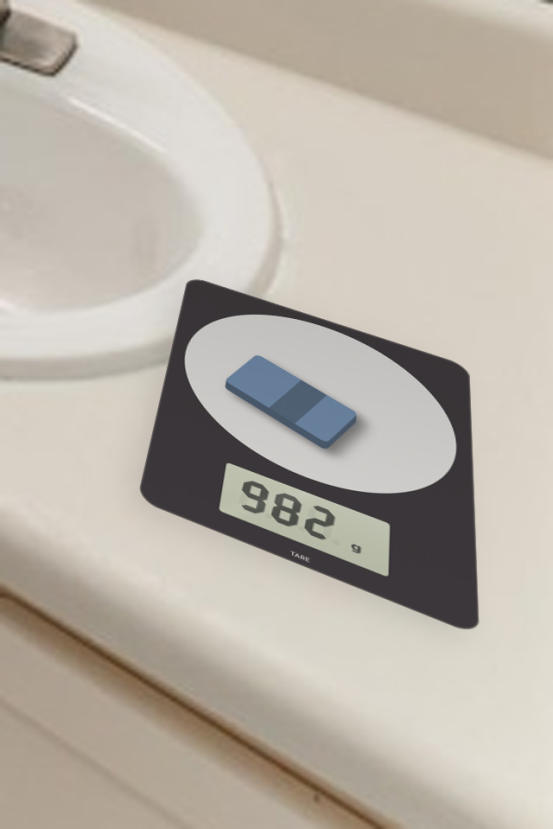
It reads 982 g
